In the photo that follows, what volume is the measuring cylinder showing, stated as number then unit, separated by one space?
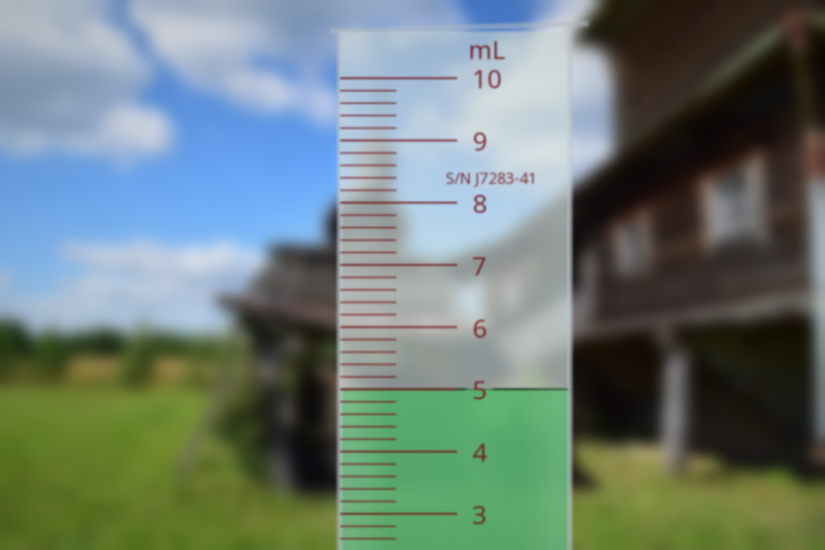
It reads 5 mL
